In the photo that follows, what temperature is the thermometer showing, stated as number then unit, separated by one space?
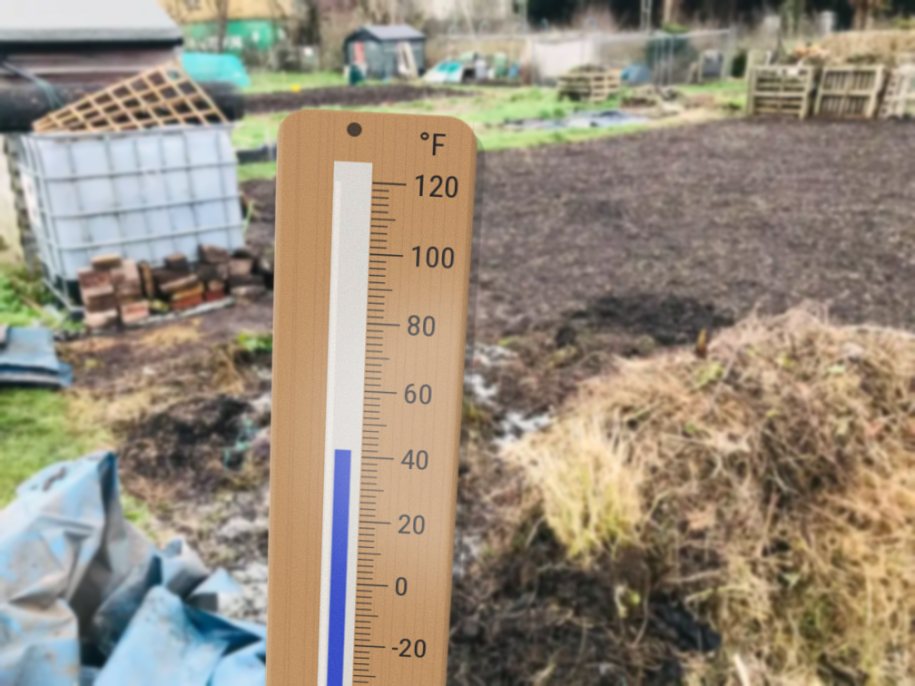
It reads 42 °F
